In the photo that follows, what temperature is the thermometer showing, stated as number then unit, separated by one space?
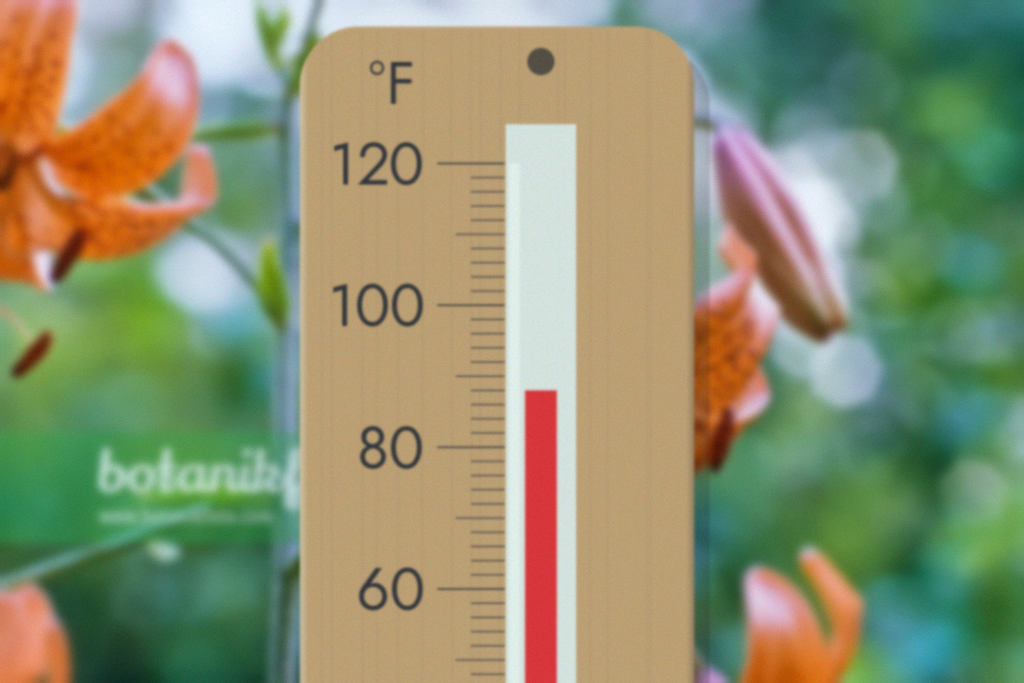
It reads 88 °F
